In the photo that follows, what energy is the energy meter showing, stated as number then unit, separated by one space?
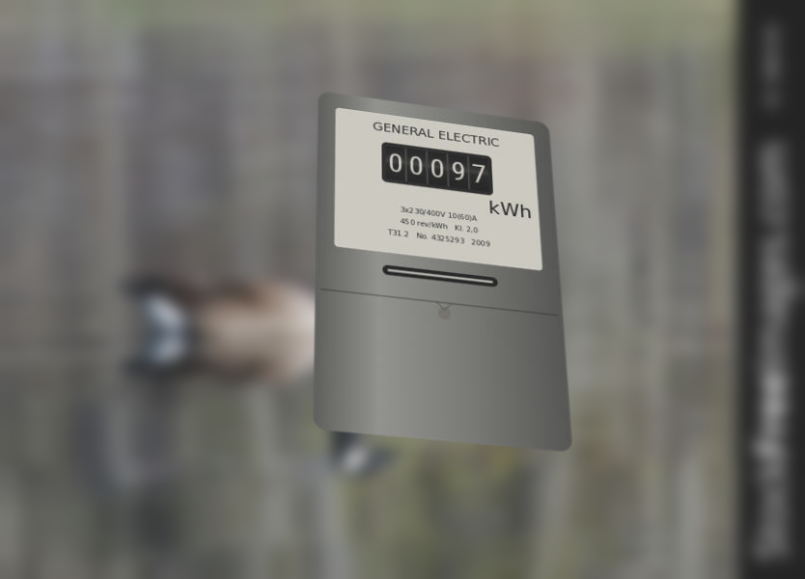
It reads 97 kWh
